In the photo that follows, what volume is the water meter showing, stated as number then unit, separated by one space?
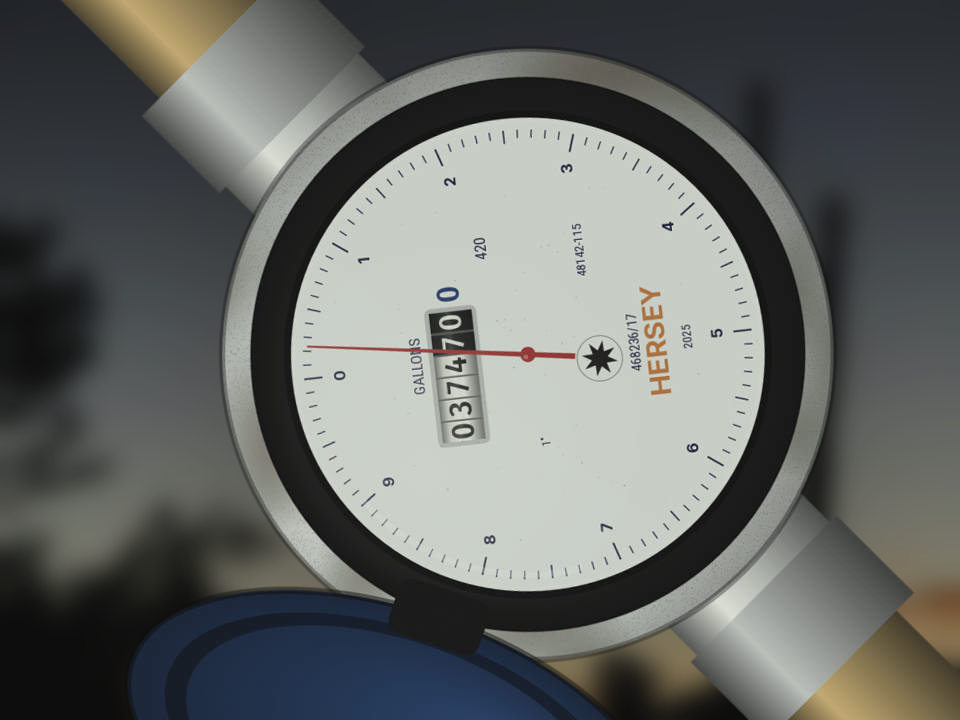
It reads 374700.2 gal
